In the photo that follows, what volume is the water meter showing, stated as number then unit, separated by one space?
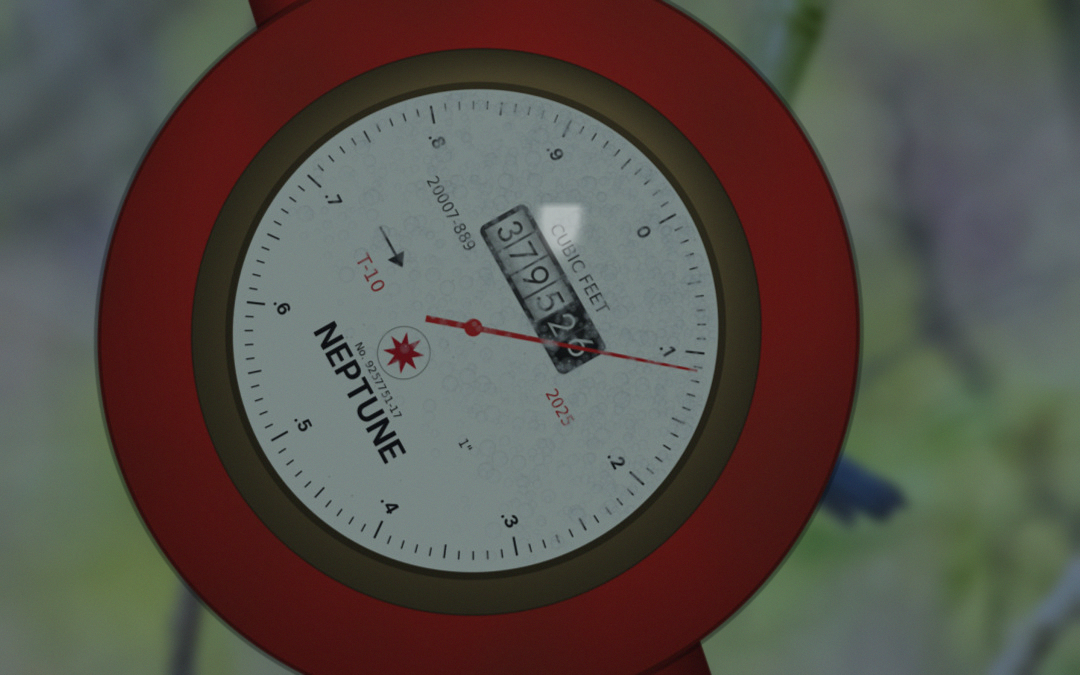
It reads 379526.11 ft³
